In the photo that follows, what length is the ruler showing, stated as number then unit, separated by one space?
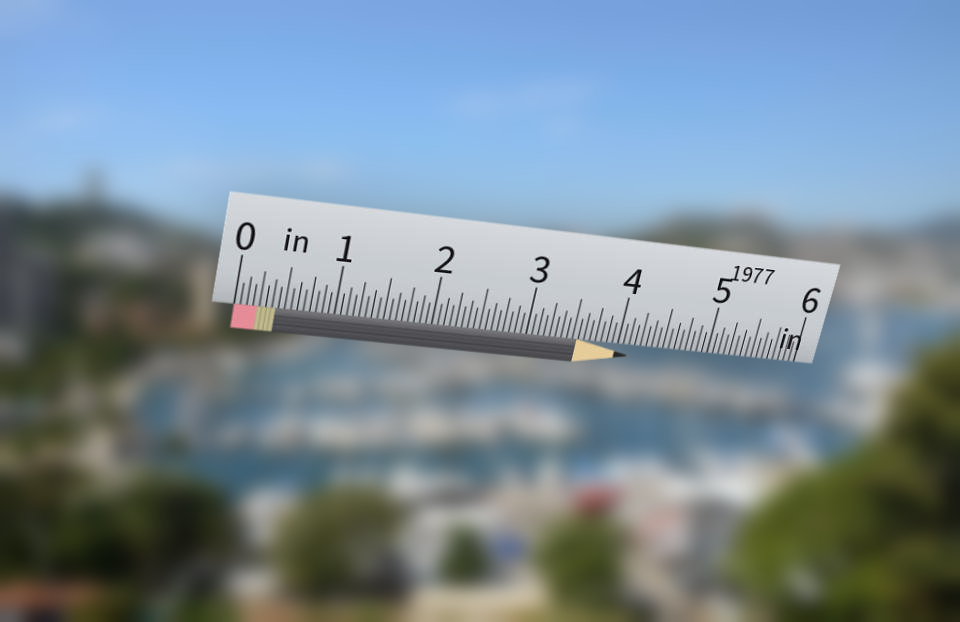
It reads 4.125 in
